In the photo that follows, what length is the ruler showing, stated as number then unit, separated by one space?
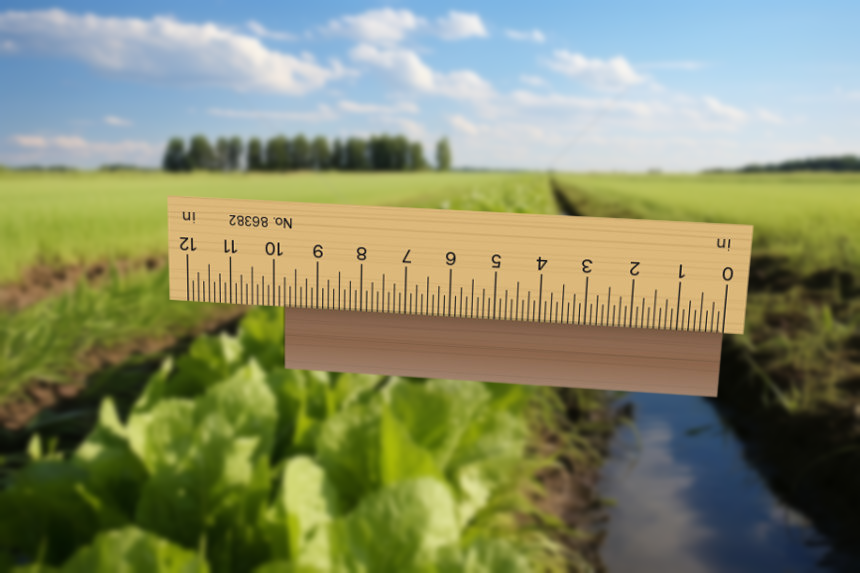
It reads 9.75 in
